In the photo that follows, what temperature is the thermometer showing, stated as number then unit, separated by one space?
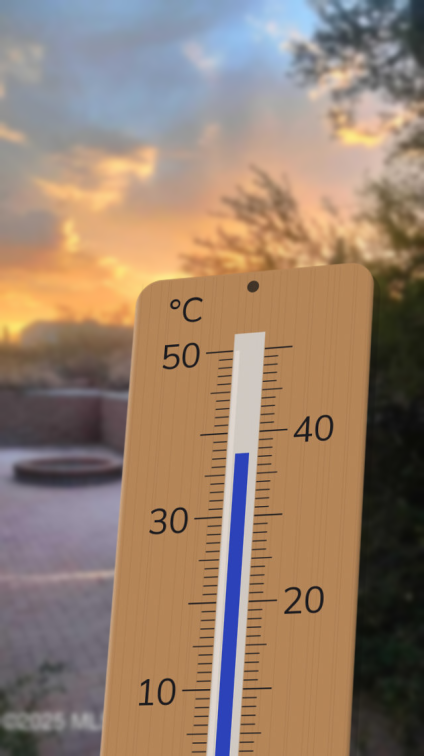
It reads 37.5 °C
